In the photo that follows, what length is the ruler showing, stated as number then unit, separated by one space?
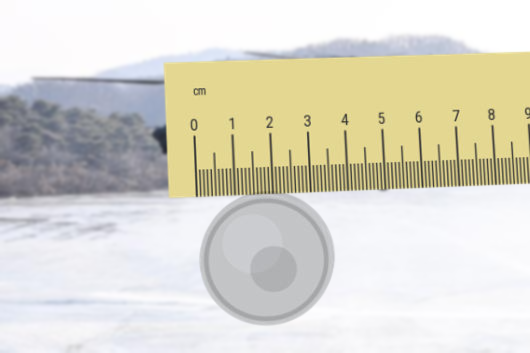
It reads 3.5 cm
